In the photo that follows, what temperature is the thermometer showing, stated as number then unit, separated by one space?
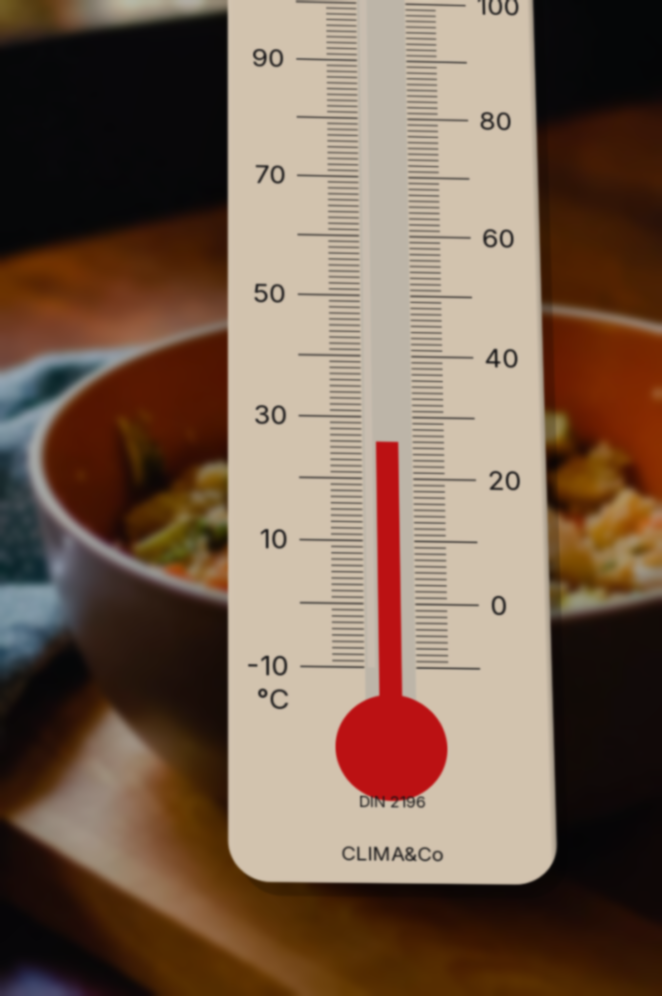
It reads 26 °C
